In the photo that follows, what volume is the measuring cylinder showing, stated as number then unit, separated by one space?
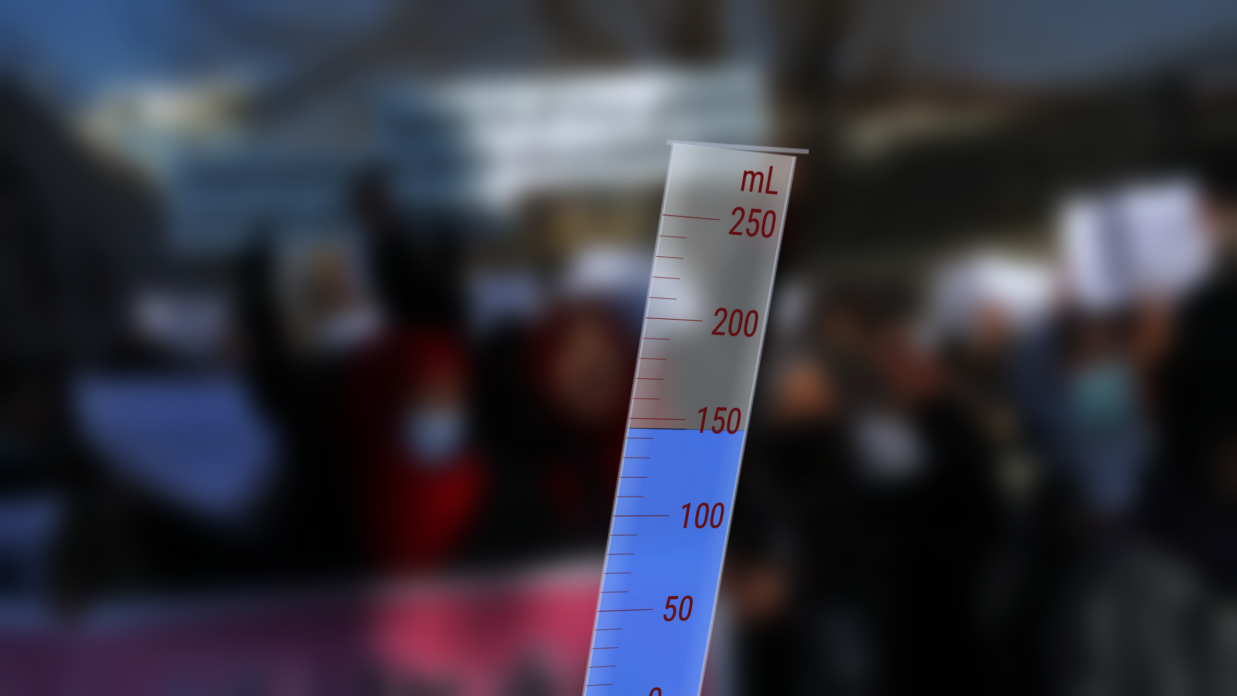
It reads 145 mL
